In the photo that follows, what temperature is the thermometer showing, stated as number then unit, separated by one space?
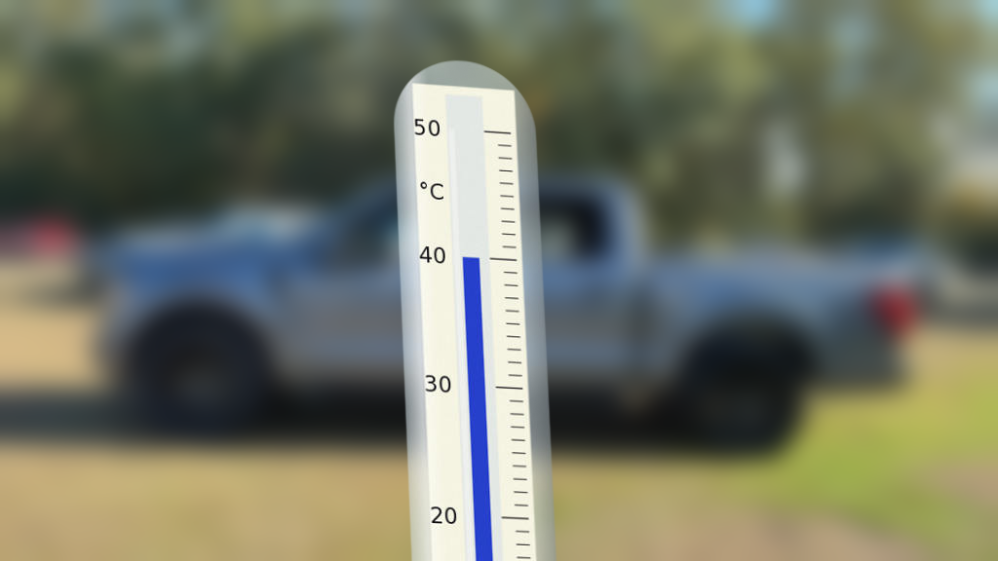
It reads 40 °C
